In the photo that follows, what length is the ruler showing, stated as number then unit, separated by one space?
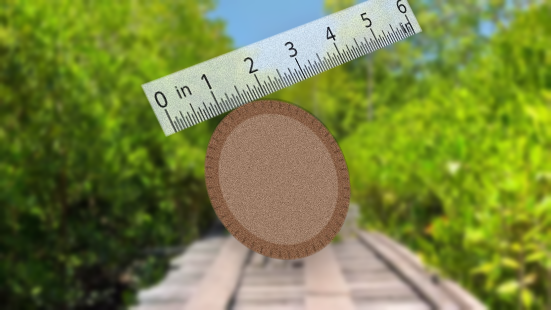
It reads 3 in
